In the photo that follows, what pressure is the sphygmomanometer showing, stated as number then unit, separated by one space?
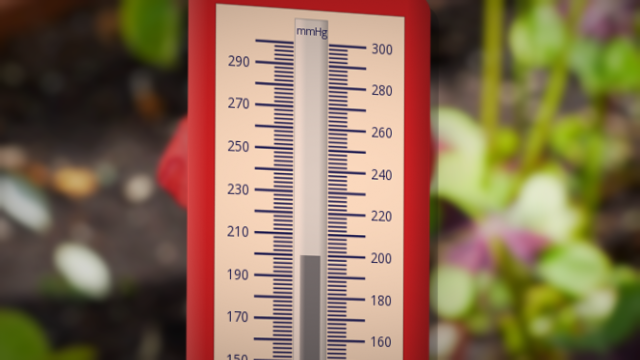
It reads 200 mmHg
